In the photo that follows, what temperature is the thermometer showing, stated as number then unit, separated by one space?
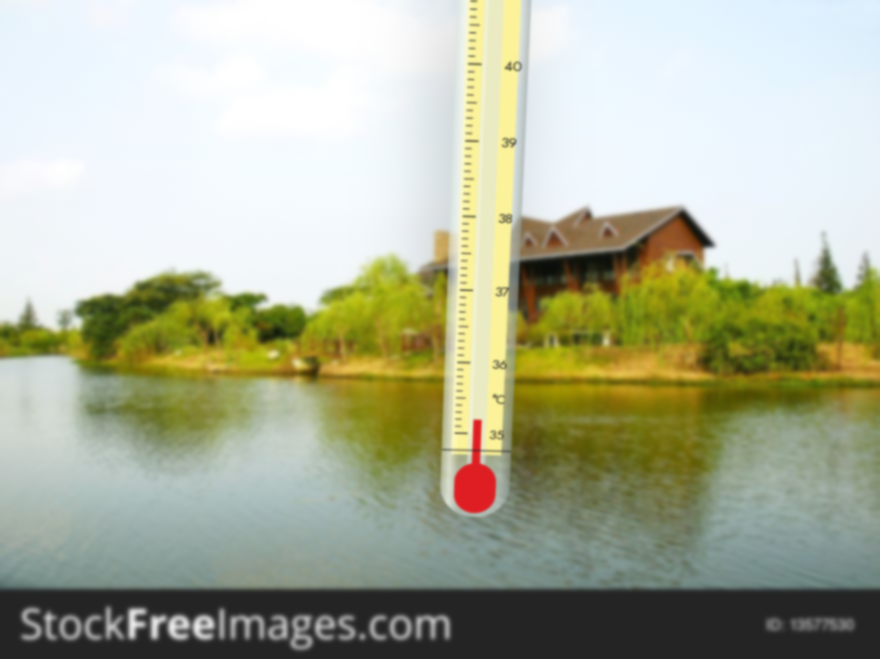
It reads 35.2 °C
